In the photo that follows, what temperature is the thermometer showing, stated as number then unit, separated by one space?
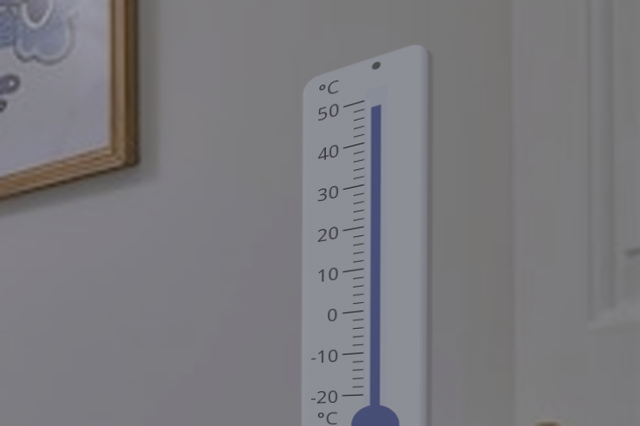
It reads 48 °C
